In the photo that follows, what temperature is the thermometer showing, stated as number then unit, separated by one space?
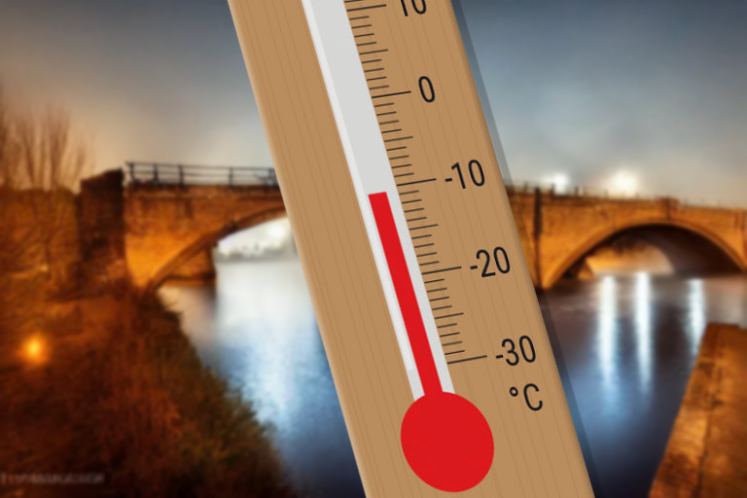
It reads -10.5 °C
